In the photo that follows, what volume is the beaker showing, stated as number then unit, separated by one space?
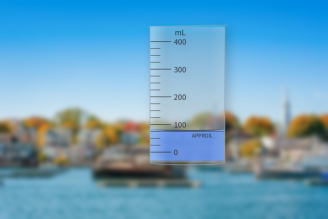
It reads 75 mL
